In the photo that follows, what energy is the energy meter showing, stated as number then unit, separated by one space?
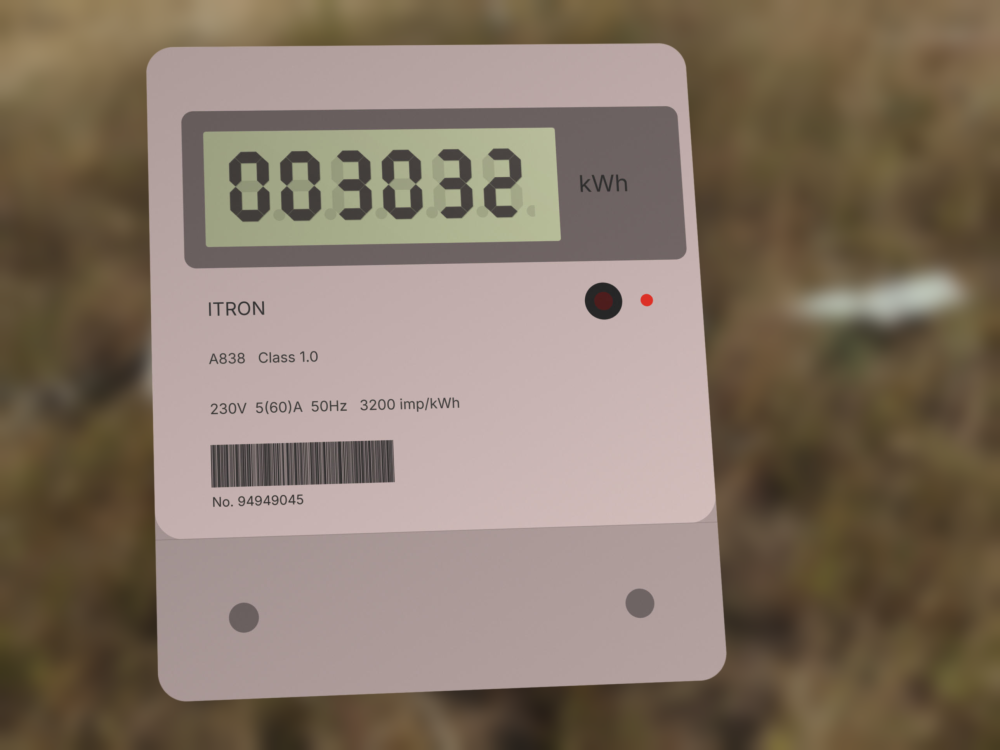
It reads 3032 kWh
